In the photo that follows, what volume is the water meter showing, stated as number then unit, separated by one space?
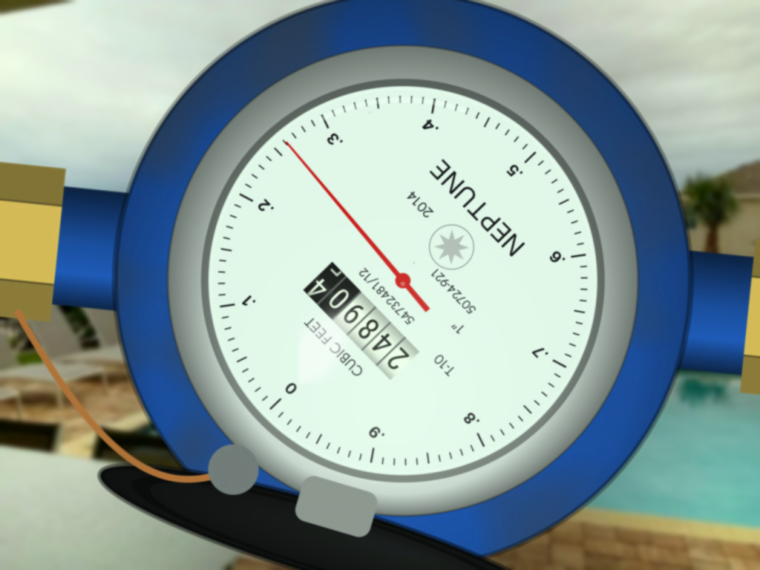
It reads 248904.26 ft³
